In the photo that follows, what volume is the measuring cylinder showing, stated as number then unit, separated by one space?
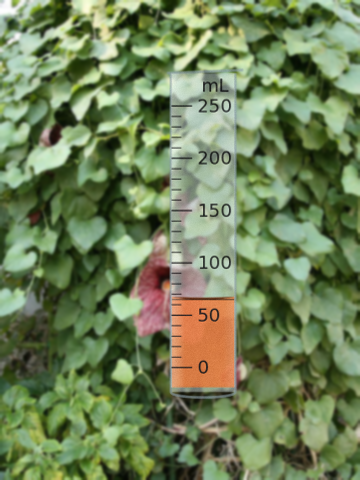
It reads 65 mL
